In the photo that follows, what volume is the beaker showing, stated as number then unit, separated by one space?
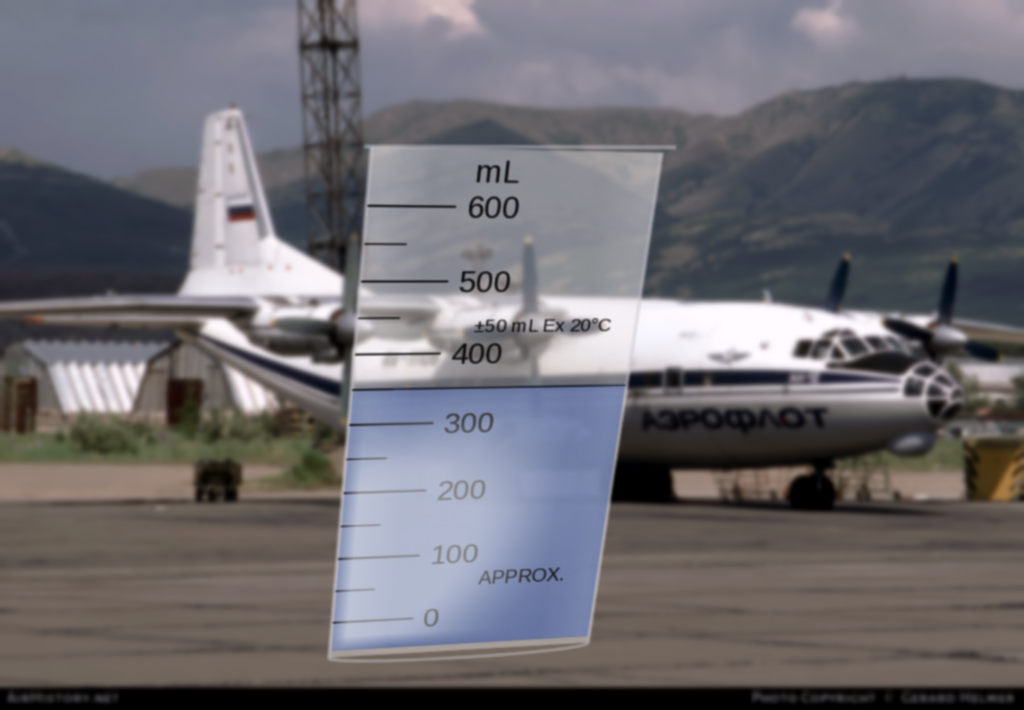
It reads 350 mL
